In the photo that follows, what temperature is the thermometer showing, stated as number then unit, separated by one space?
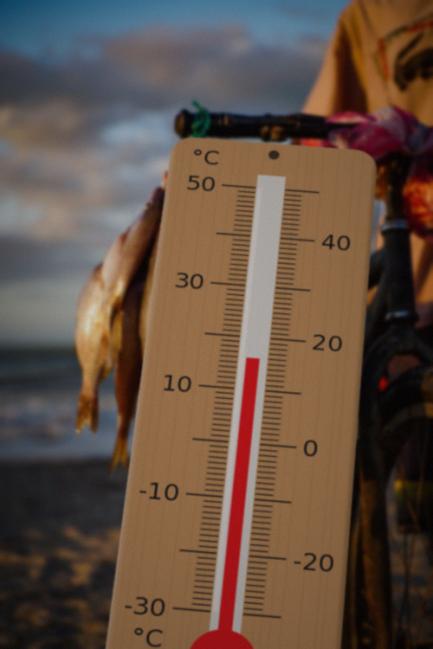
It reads 16 °C
